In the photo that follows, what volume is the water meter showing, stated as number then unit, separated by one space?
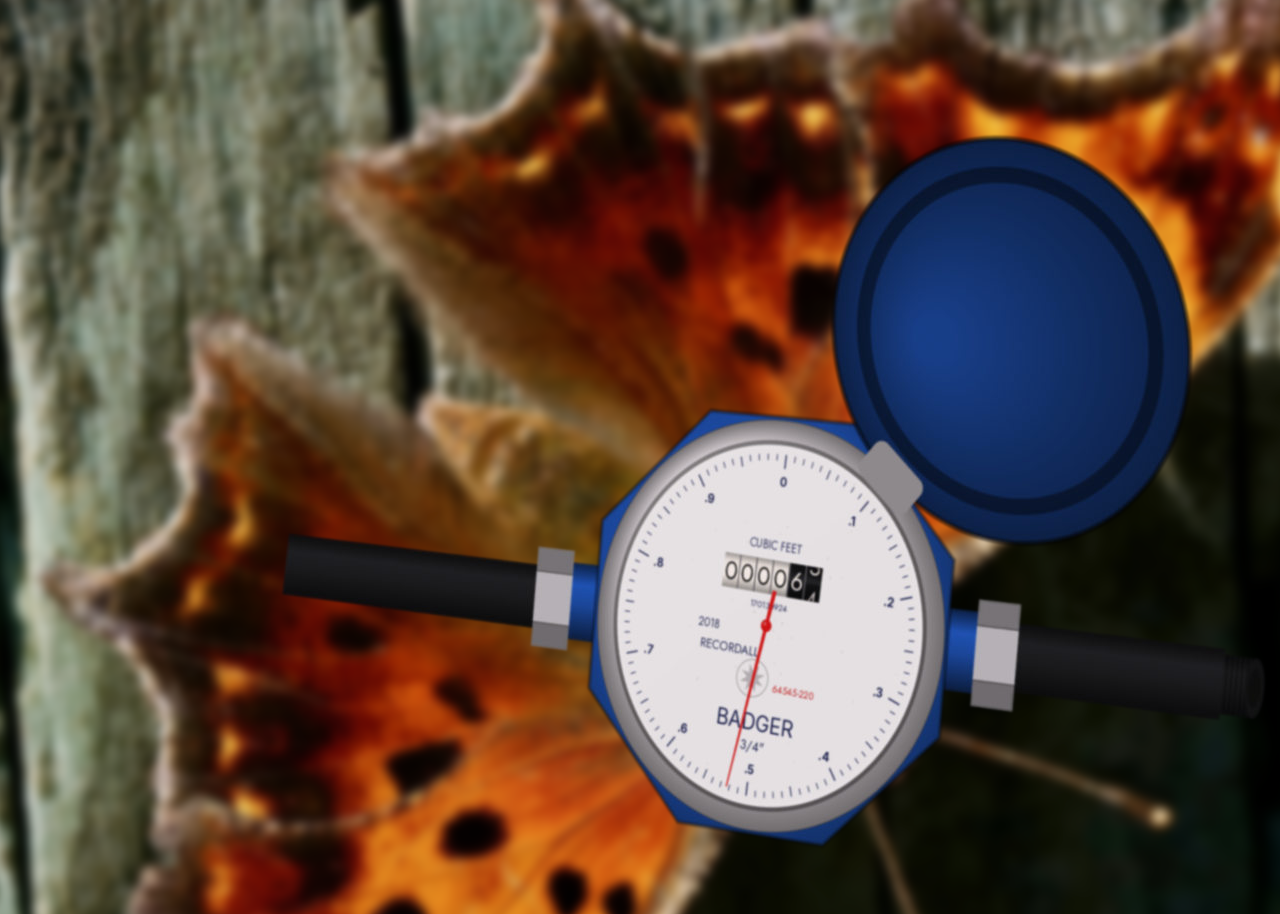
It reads 63.52 ft³
